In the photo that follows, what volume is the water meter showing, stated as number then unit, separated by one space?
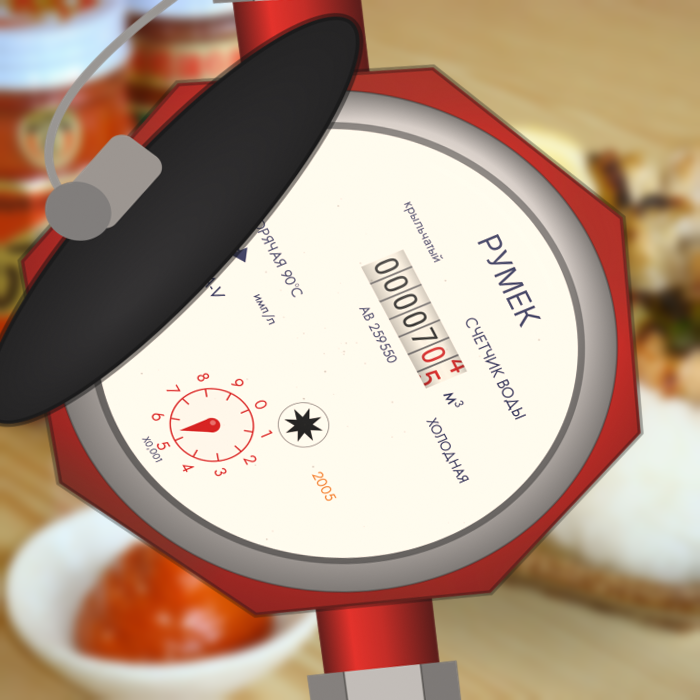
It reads 7.045 m³
